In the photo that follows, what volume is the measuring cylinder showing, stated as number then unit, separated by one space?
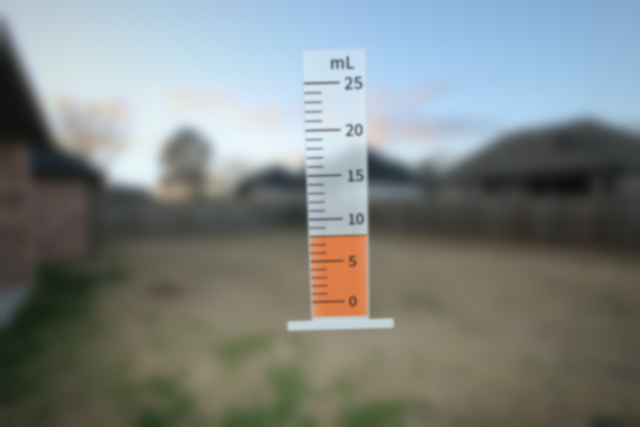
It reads 8 mL
